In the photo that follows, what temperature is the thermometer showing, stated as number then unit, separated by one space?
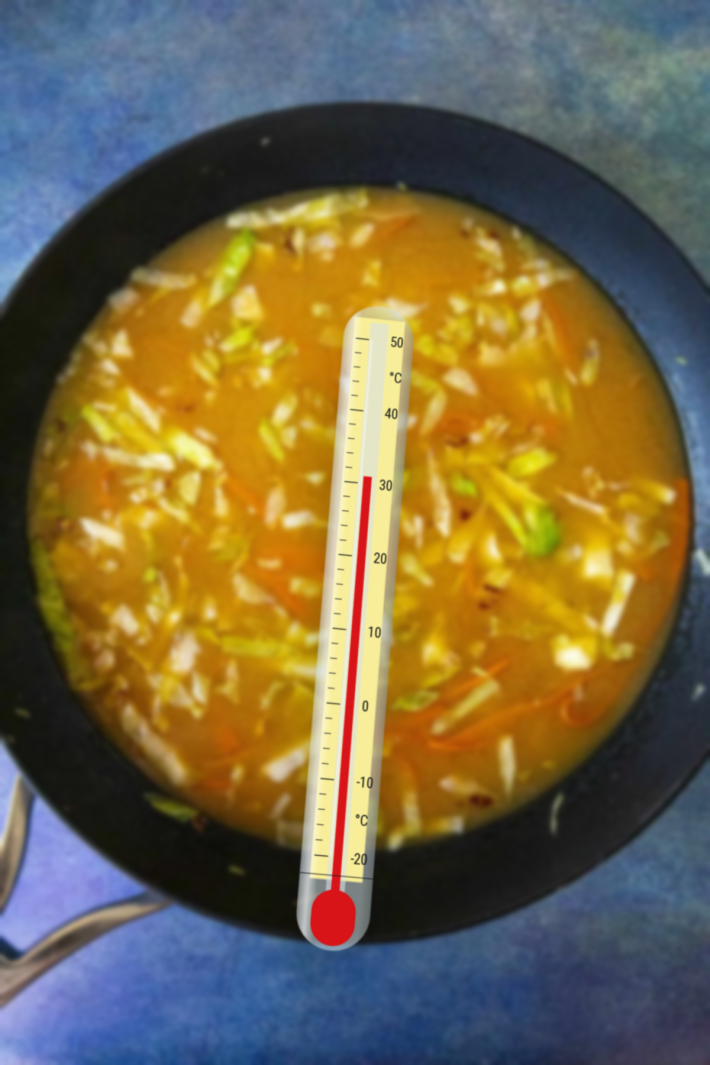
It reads 31 °C
